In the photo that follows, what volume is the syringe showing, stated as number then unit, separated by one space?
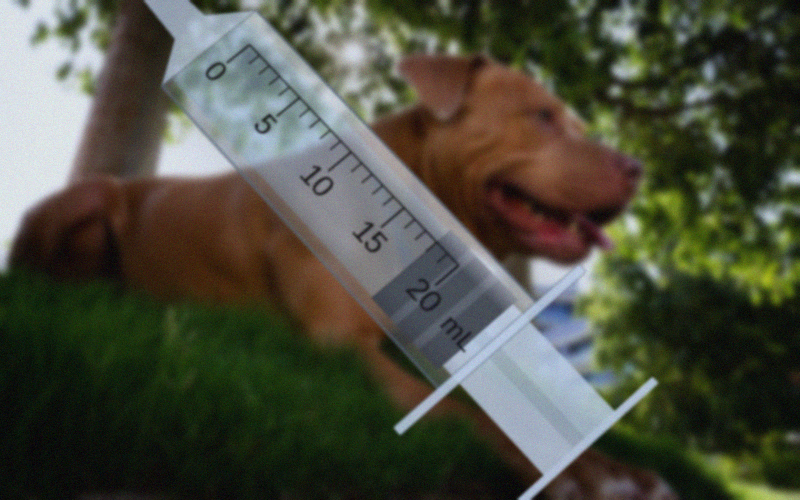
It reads 18 mL
